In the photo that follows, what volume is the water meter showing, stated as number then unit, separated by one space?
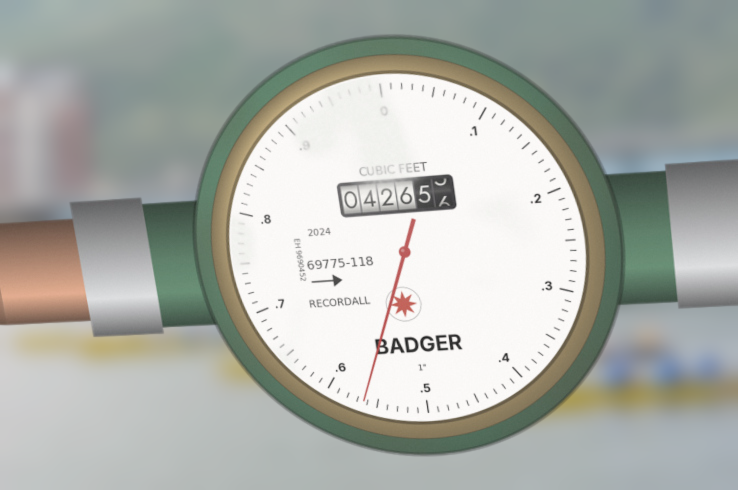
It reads 42655.56 ft³
